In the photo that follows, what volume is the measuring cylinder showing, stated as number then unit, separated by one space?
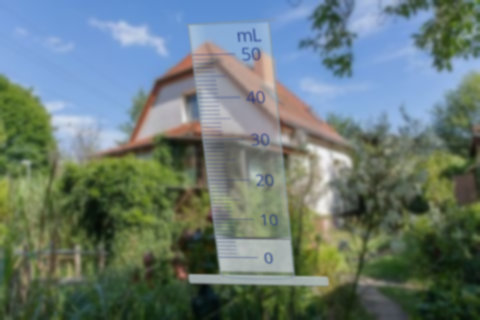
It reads 5 mL
